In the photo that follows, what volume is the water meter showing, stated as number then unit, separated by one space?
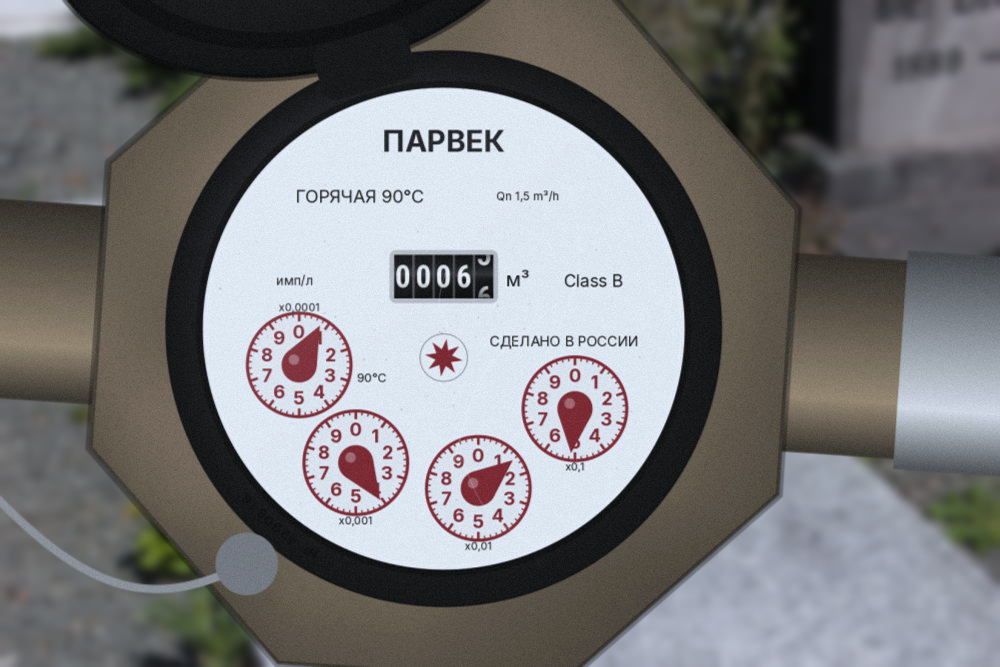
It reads 65.5140 m³
